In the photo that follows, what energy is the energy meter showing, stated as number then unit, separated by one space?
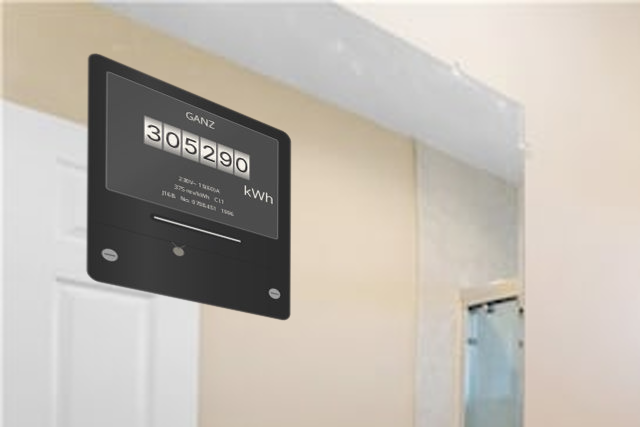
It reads 305290 kWh
